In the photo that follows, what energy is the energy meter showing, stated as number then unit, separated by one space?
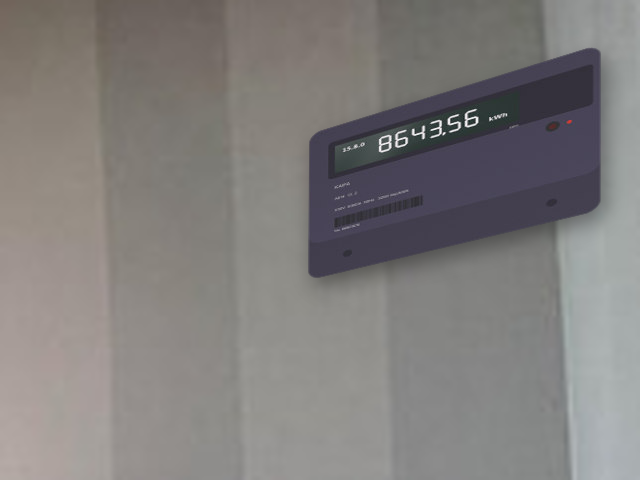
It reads 8643.56 kWh
